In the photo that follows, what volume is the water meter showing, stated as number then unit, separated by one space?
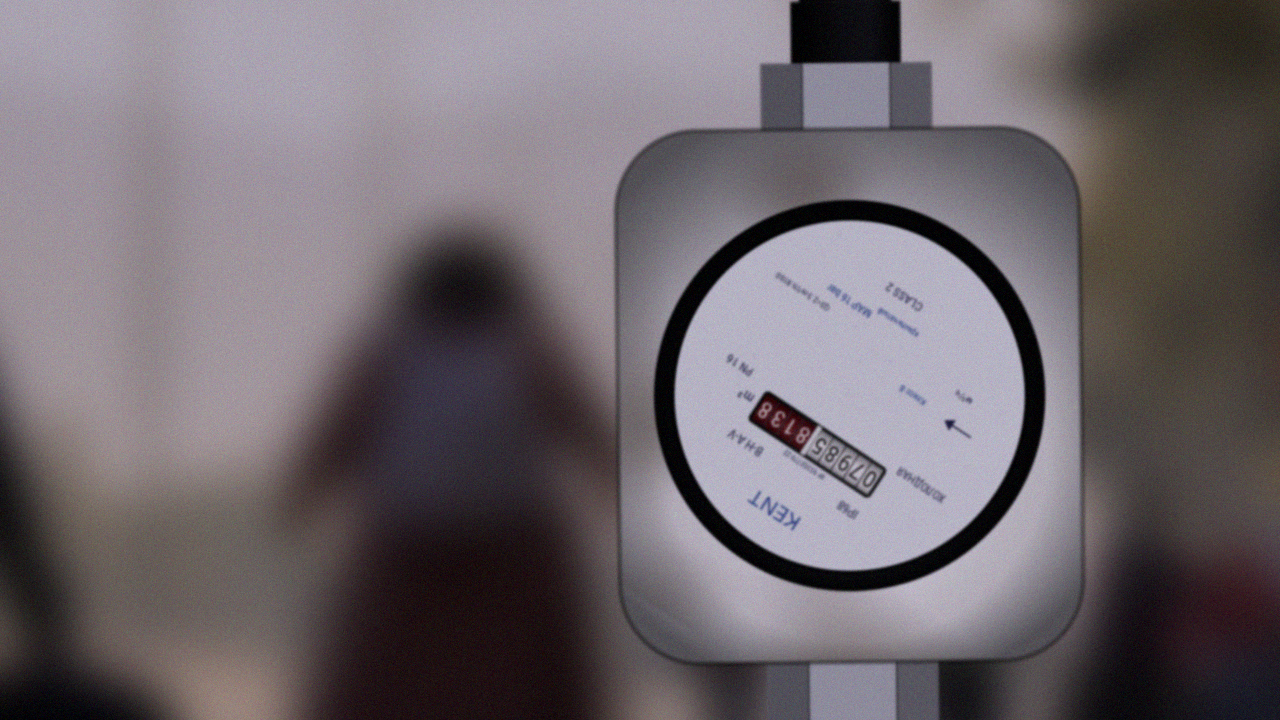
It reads 7985.8138 m³
